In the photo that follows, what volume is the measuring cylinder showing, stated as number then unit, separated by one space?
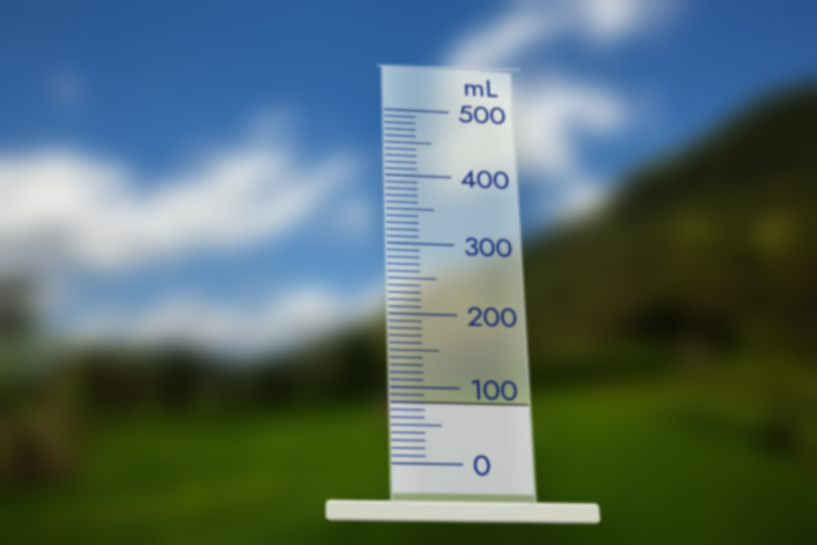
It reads 80 mL
